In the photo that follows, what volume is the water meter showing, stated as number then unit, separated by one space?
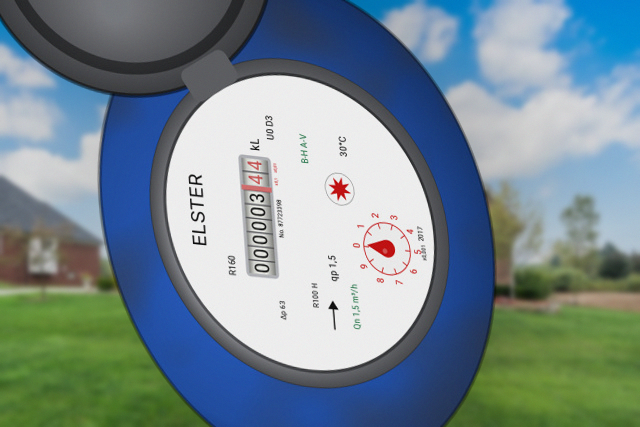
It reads 3.440 kL
